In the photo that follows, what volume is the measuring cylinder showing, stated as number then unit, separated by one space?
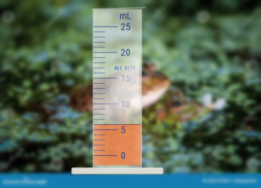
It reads 6 mL
